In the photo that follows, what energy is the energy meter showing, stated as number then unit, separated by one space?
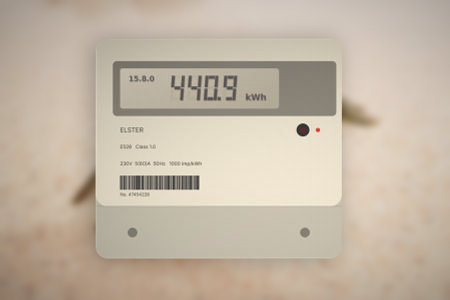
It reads 440.9 kWh
